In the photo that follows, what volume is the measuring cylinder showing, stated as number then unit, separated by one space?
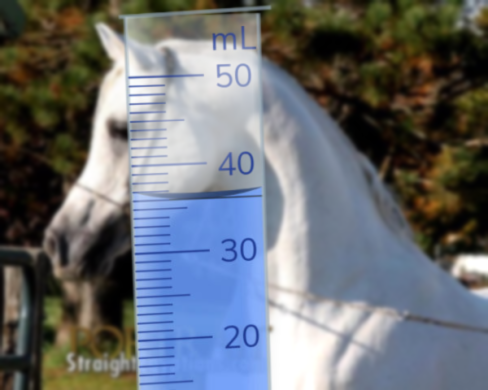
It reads 36 mL
